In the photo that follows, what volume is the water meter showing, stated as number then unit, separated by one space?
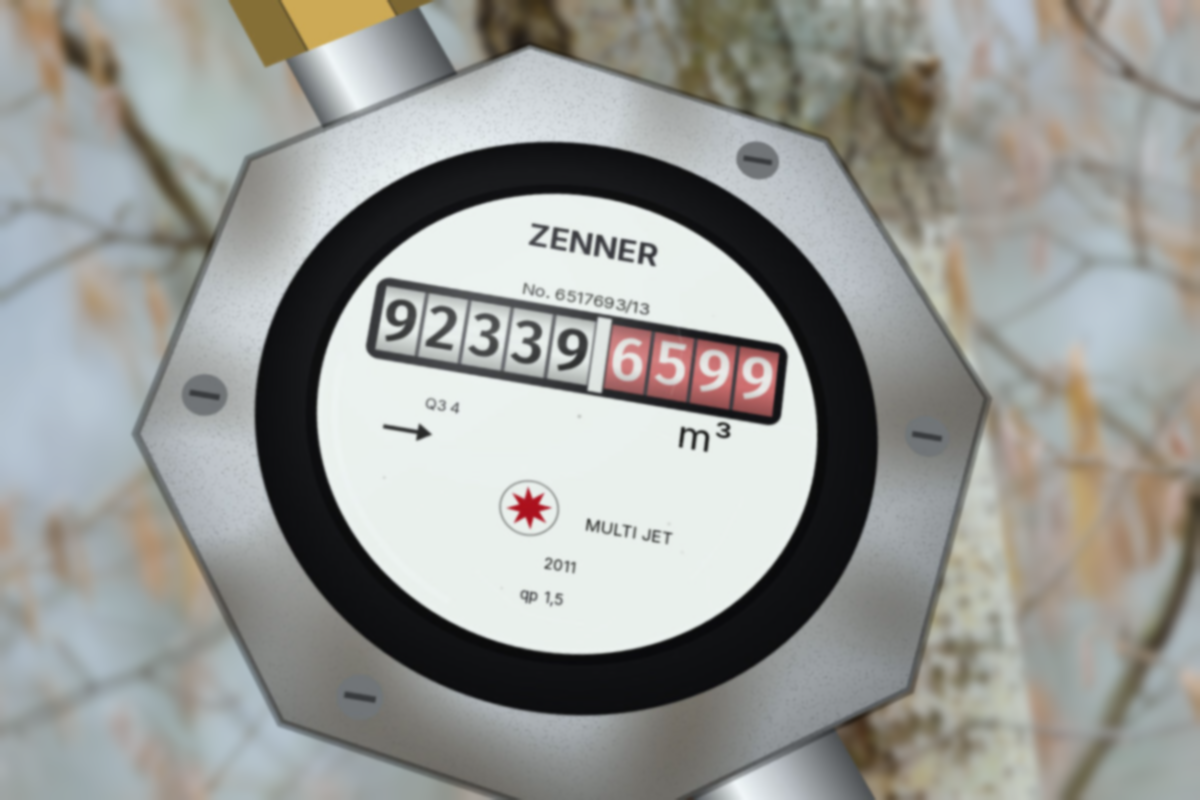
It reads 92339.6599 m³
